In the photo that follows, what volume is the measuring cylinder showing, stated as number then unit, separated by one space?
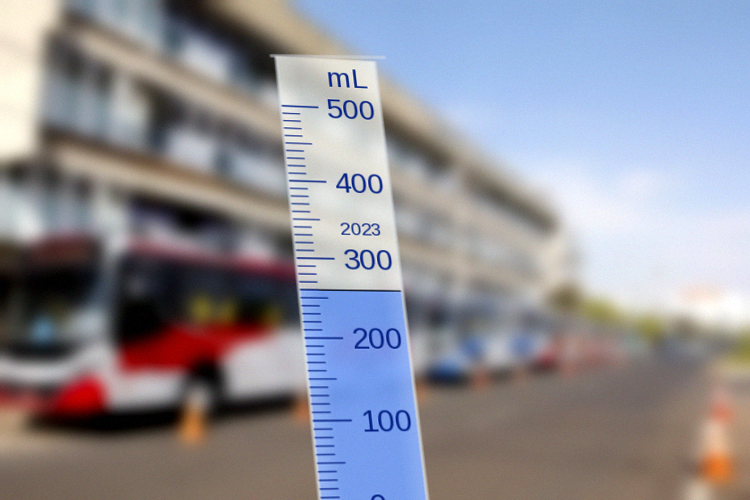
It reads 260 mL
